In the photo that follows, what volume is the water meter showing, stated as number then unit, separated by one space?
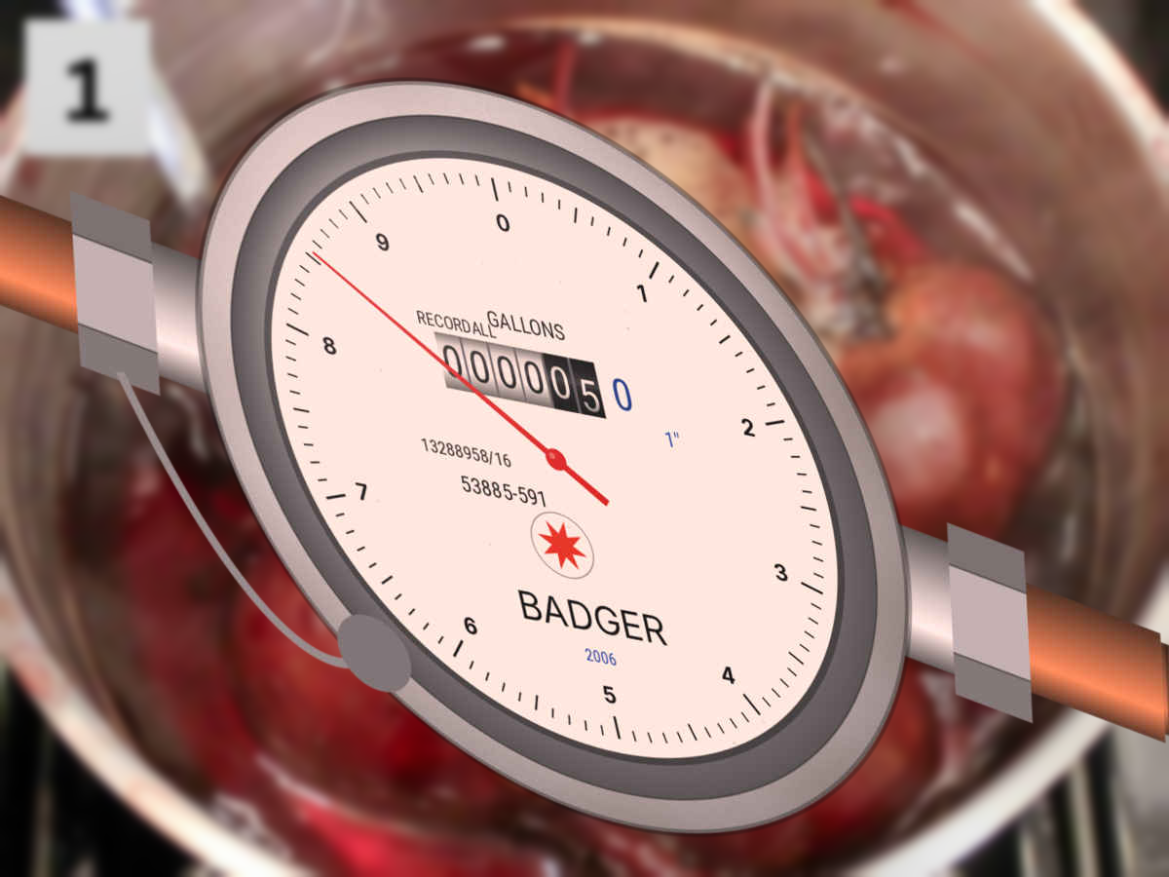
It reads 48.5 gal
